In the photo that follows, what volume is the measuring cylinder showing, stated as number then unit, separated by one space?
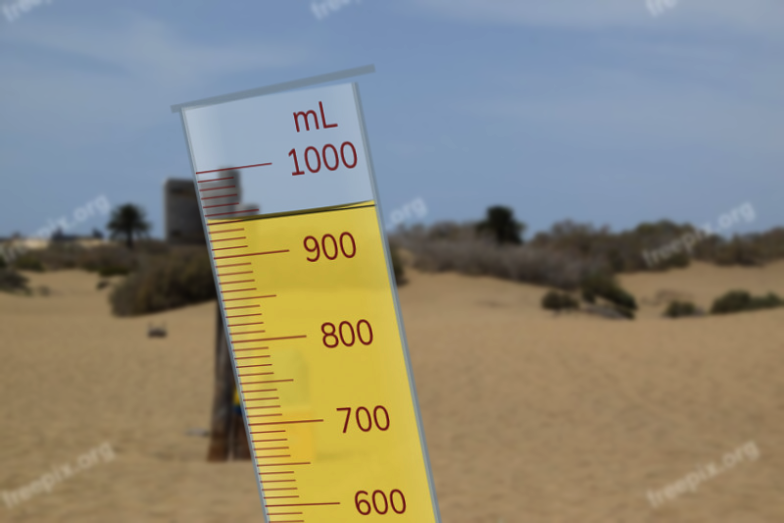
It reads 940 mL
